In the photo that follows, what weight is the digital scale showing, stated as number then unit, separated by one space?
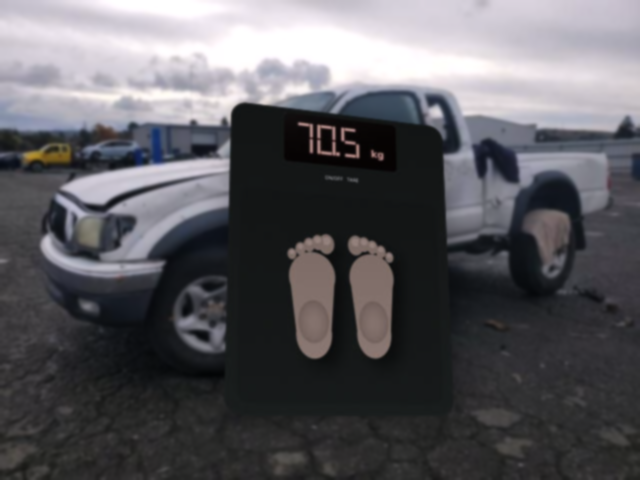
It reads 70.5 kg
